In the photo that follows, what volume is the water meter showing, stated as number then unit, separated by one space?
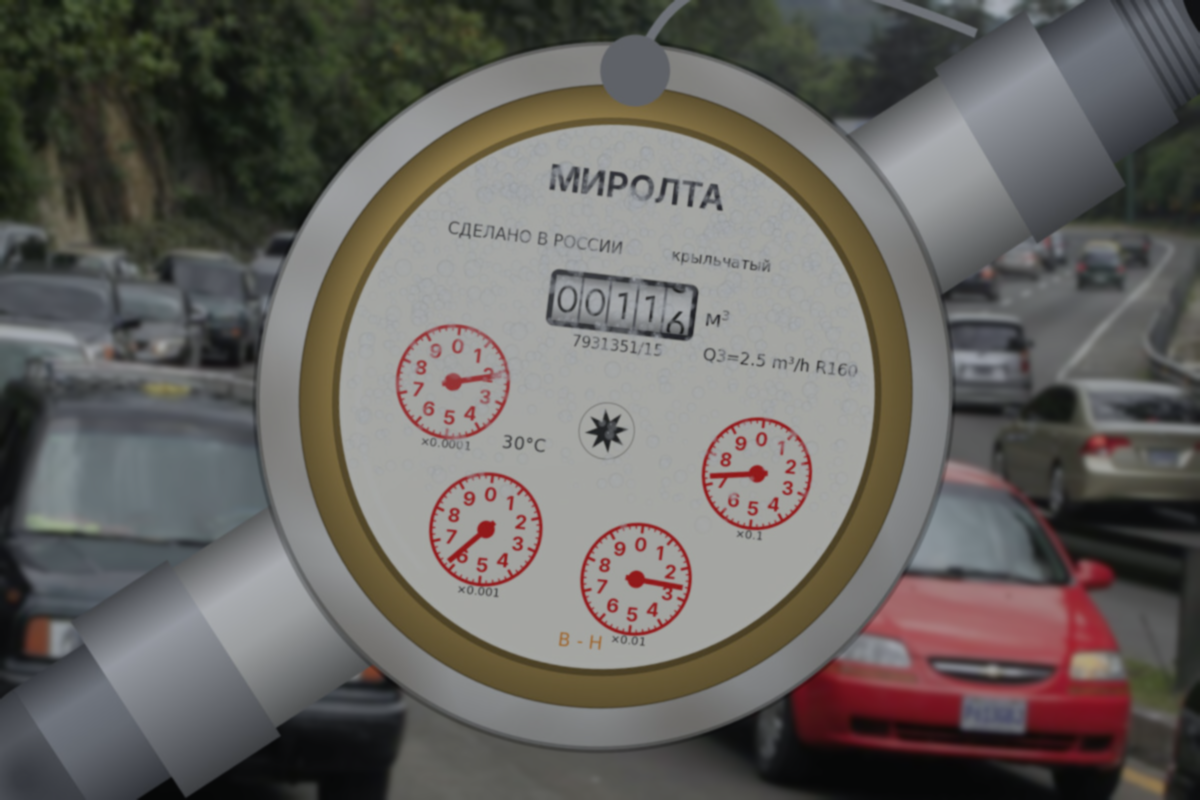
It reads 115.7262 m³
